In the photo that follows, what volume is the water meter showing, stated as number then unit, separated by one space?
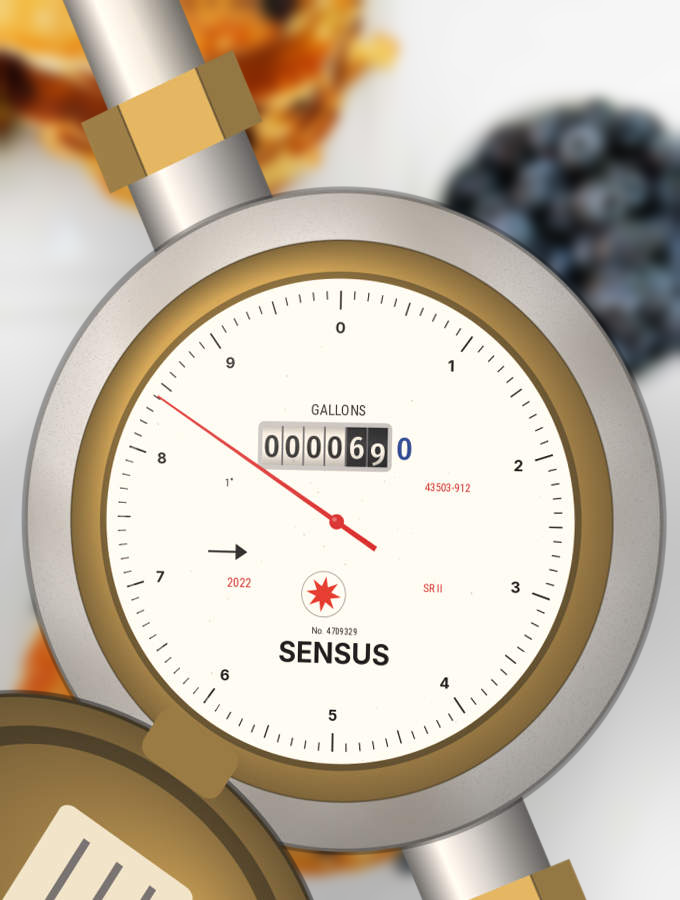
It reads 688.4 gal
